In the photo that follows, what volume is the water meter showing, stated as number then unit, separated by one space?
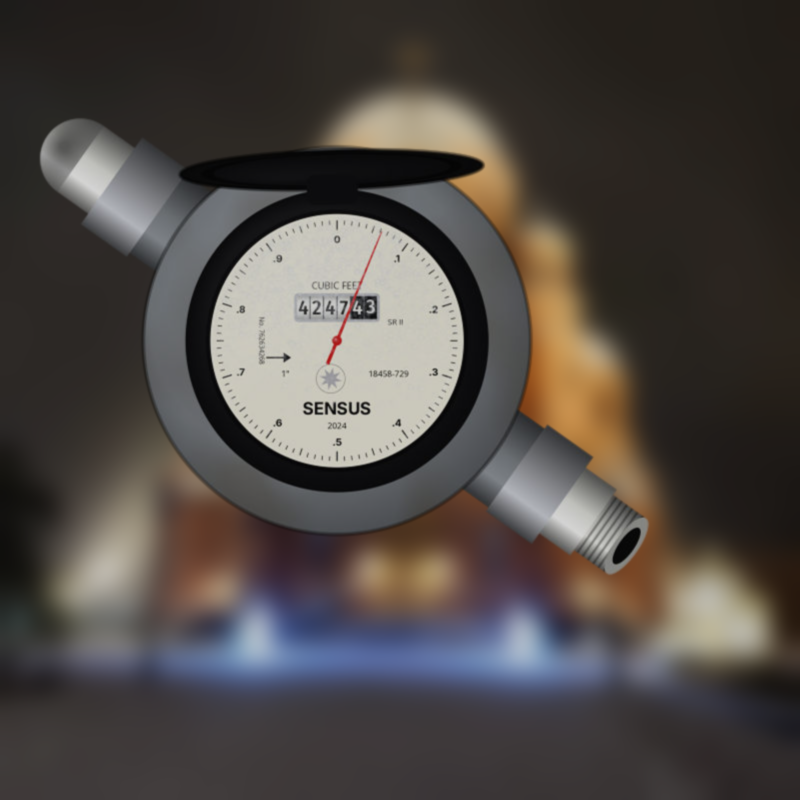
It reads 424743.06 ft³
